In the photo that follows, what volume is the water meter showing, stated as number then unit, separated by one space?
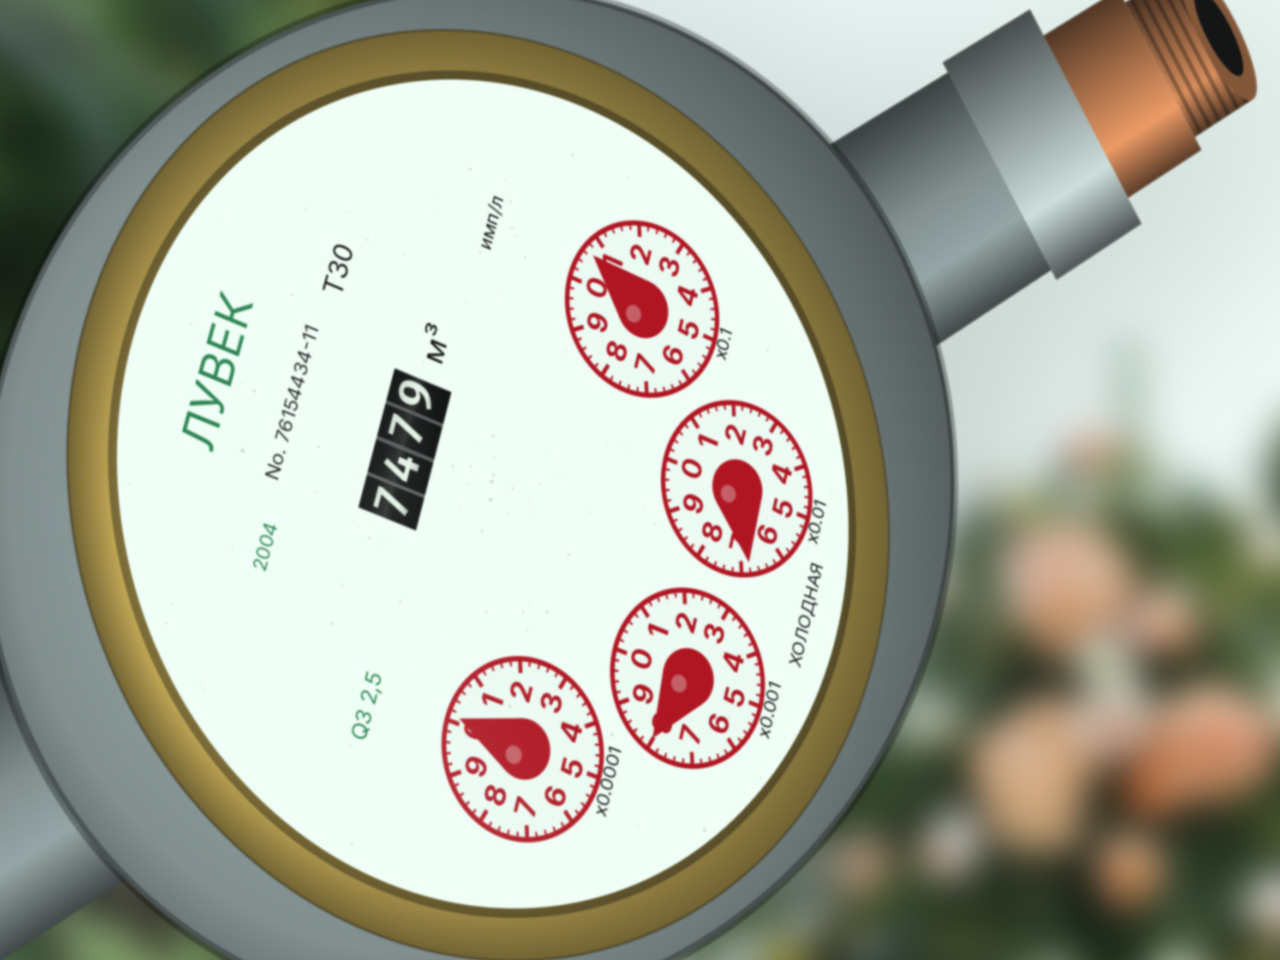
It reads 7479.0680 m³
